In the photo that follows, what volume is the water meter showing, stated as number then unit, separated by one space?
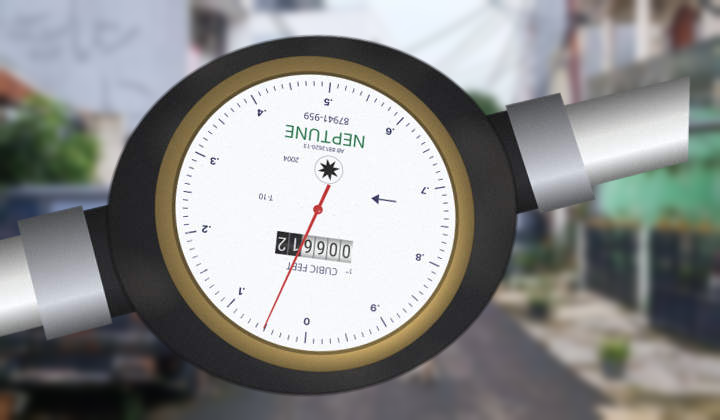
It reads 6612.05 ft³
